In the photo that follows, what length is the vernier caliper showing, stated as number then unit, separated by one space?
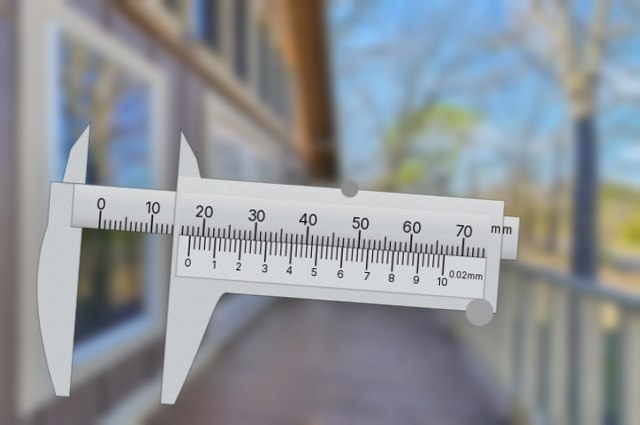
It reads 17.5 mm
